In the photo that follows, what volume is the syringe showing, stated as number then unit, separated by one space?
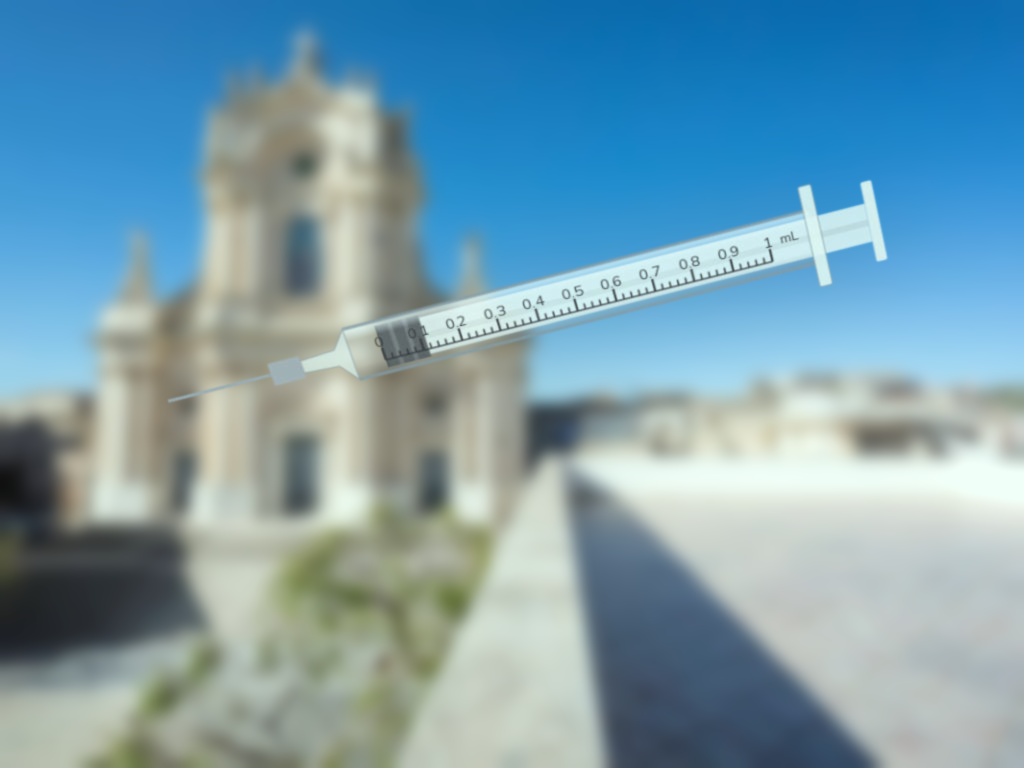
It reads 0 mL
